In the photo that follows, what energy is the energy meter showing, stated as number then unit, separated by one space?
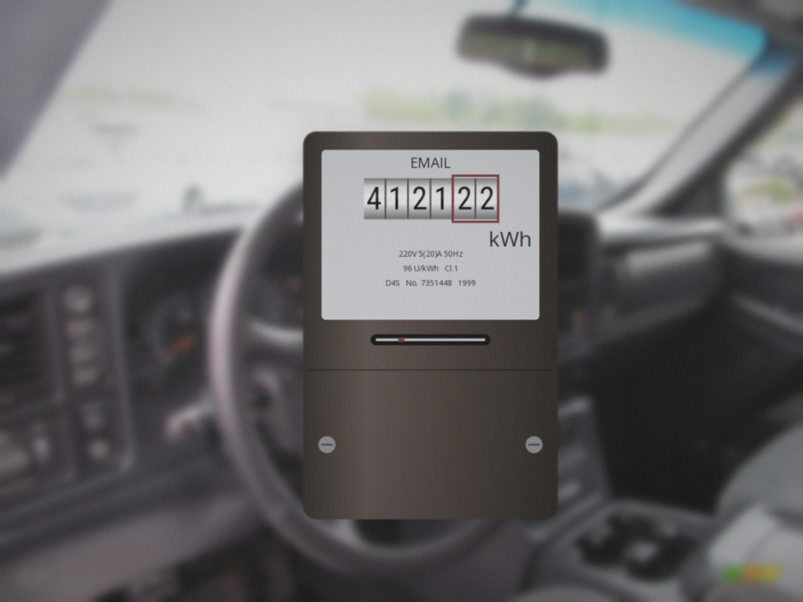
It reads 4121.22 kWh
